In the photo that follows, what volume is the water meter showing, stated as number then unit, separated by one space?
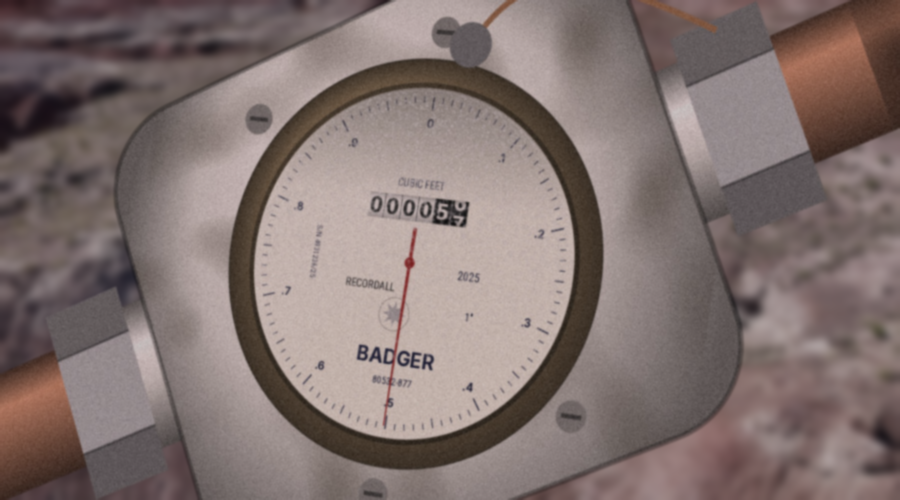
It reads 56.50 ft³
